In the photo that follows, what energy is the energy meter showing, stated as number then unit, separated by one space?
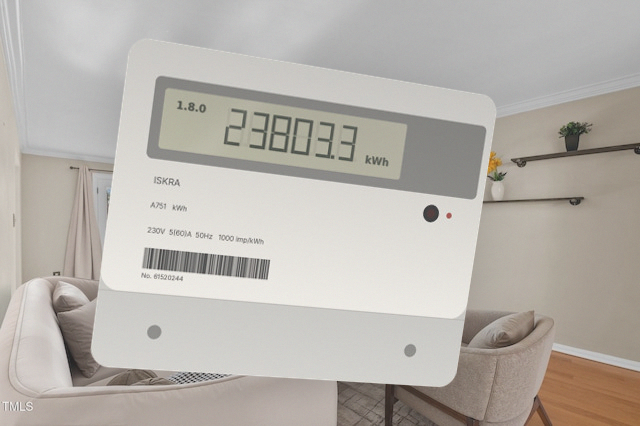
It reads 23803.3 kWh
